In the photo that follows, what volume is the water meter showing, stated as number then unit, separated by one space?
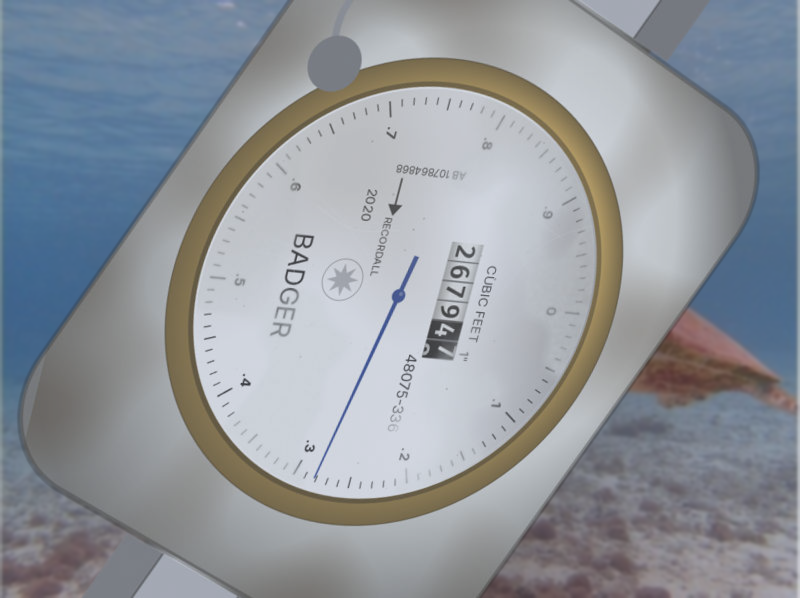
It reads 267947.28 ft³
